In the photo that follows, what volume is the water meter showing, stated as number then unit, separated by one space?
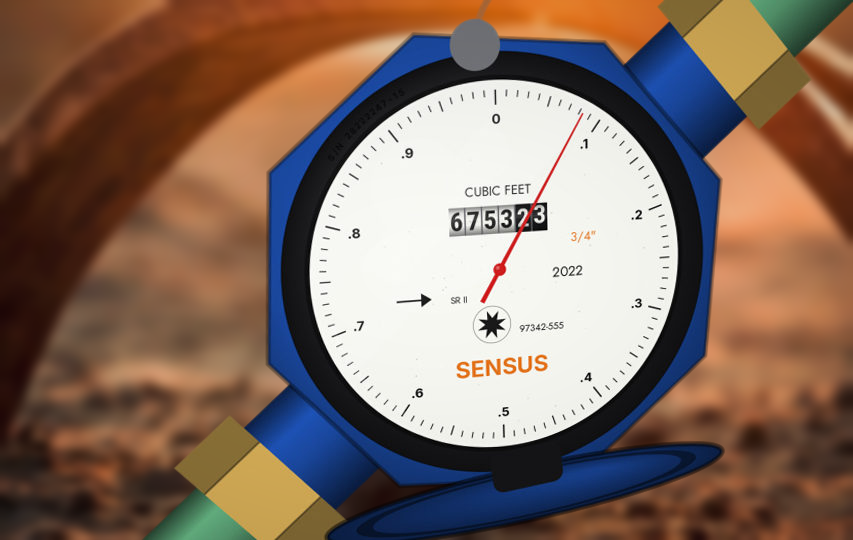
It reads 675323.08 ft³
